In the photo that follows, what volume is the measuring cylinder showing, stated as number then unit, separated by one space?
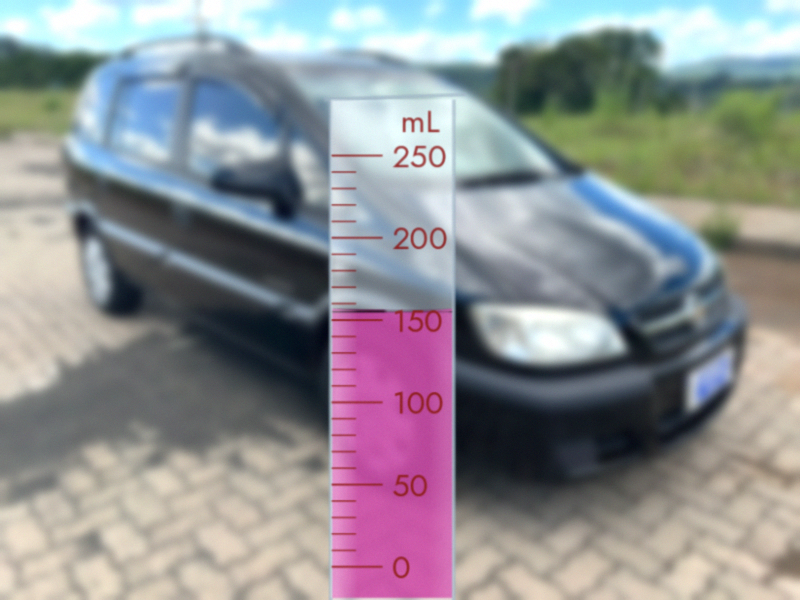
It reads 155 mL
